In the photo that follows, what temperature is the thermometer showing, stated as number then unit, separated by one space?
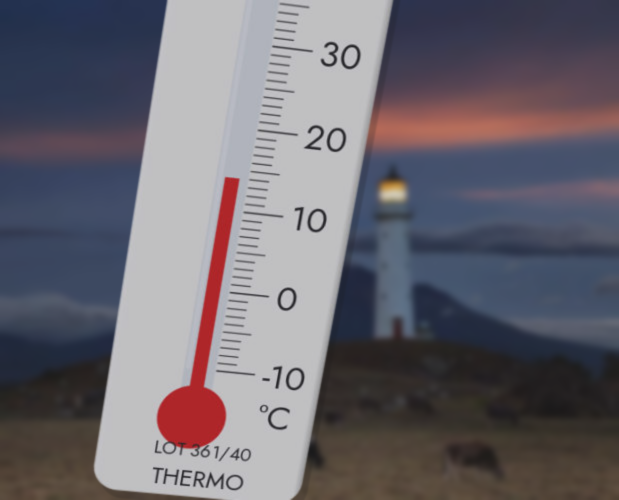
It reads 14 °C
